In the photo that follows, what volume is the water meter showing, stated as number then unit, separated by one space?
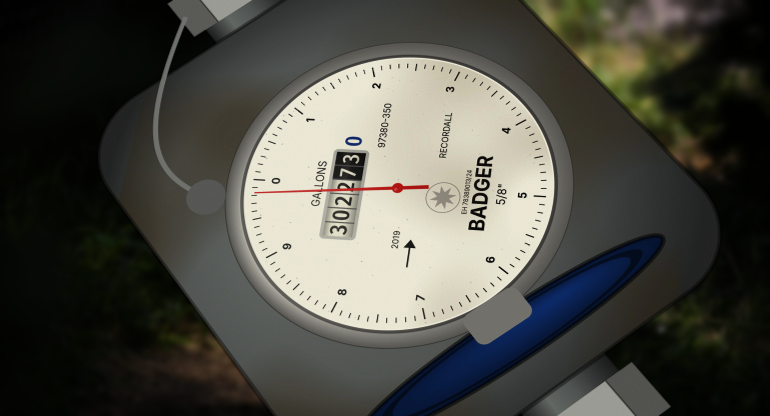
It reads 3022729.8 gal
